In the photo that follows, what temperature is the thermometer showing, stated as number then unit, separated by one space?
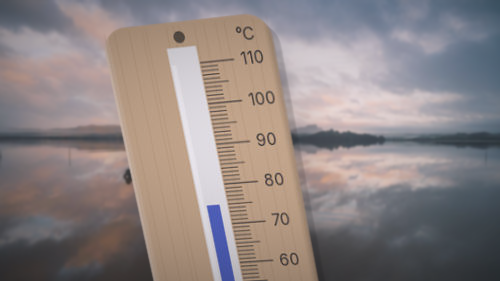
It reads 75 °C
